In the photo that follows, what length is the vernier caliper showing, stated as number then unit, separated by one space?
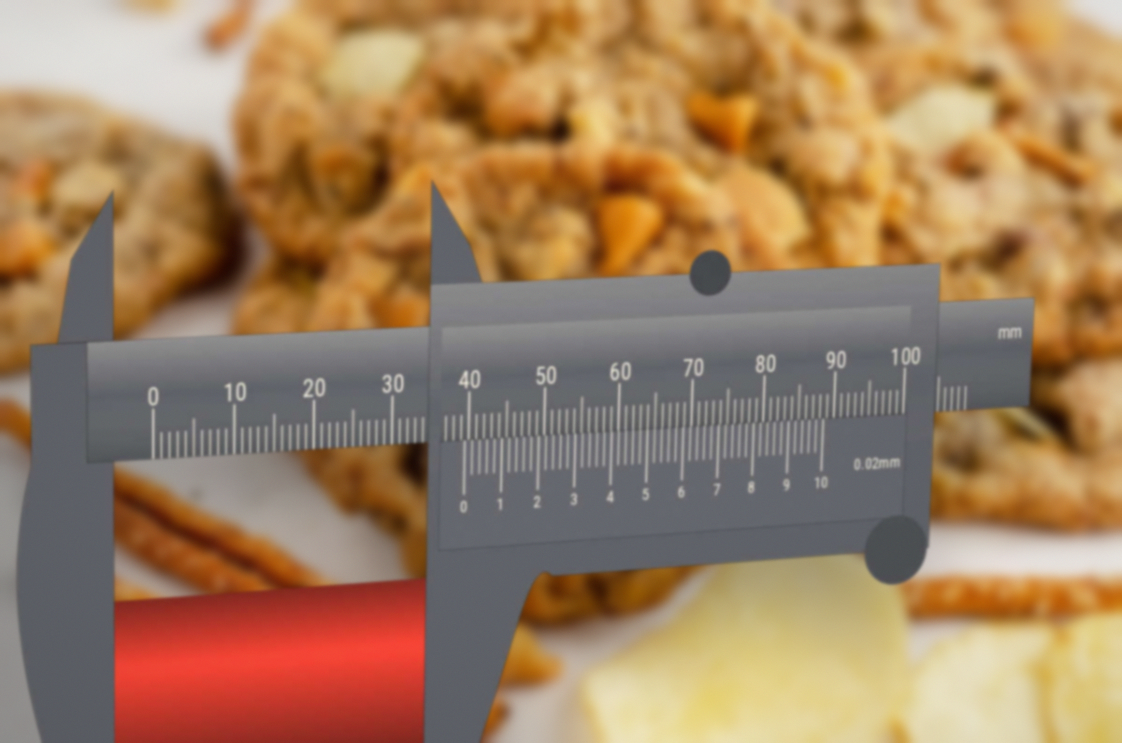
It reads 39.5 mm
